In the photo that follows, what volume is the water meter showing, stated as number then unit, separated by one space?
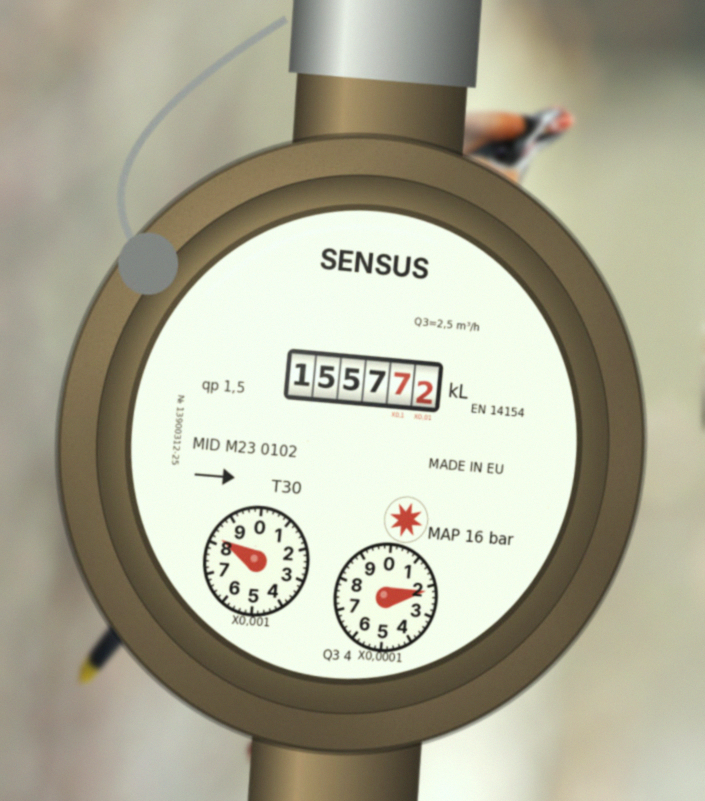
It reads 1557.7182 kL
